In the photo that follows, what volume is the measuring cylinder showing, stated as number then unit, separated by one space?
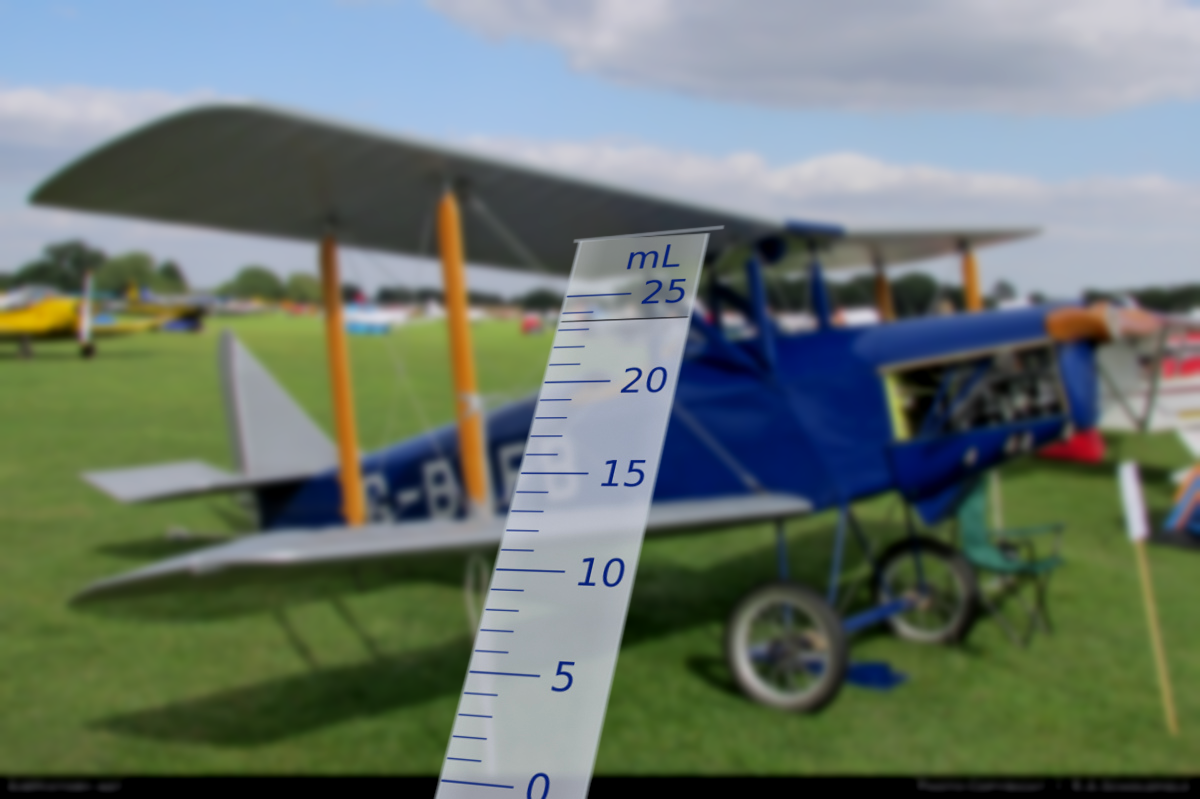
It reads 23.5 mL
